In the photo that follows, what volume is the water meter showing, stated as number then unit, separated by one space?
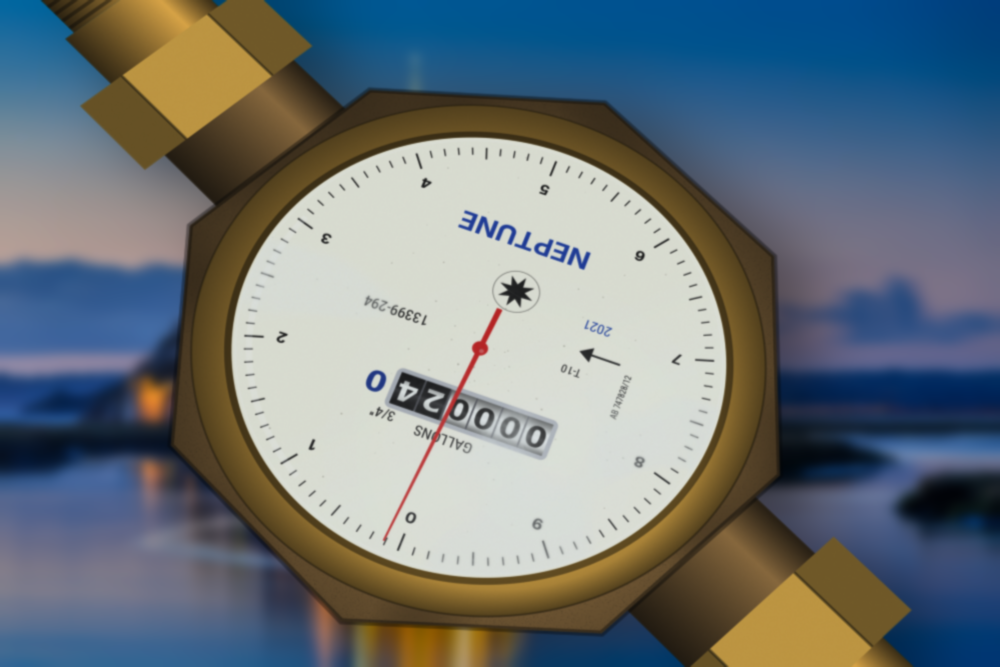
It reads 240.1 gal
